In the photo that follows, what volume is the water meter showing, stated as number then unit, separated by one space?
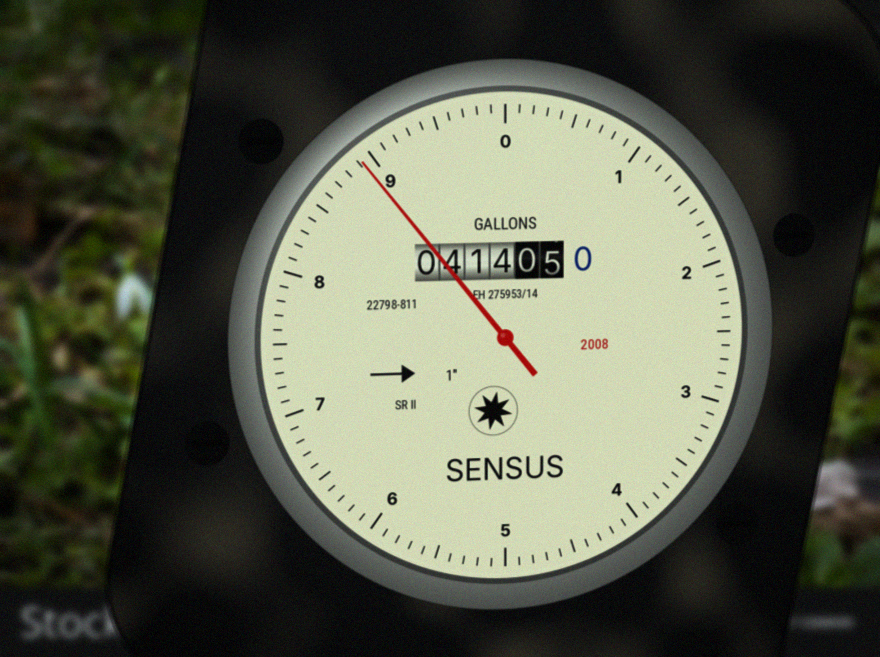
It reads 414048.9 gal
